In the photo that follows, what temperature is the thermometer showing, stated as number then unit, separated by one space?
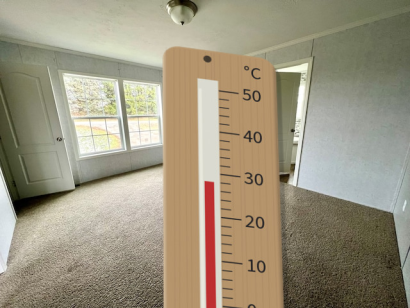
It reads 28 °C
